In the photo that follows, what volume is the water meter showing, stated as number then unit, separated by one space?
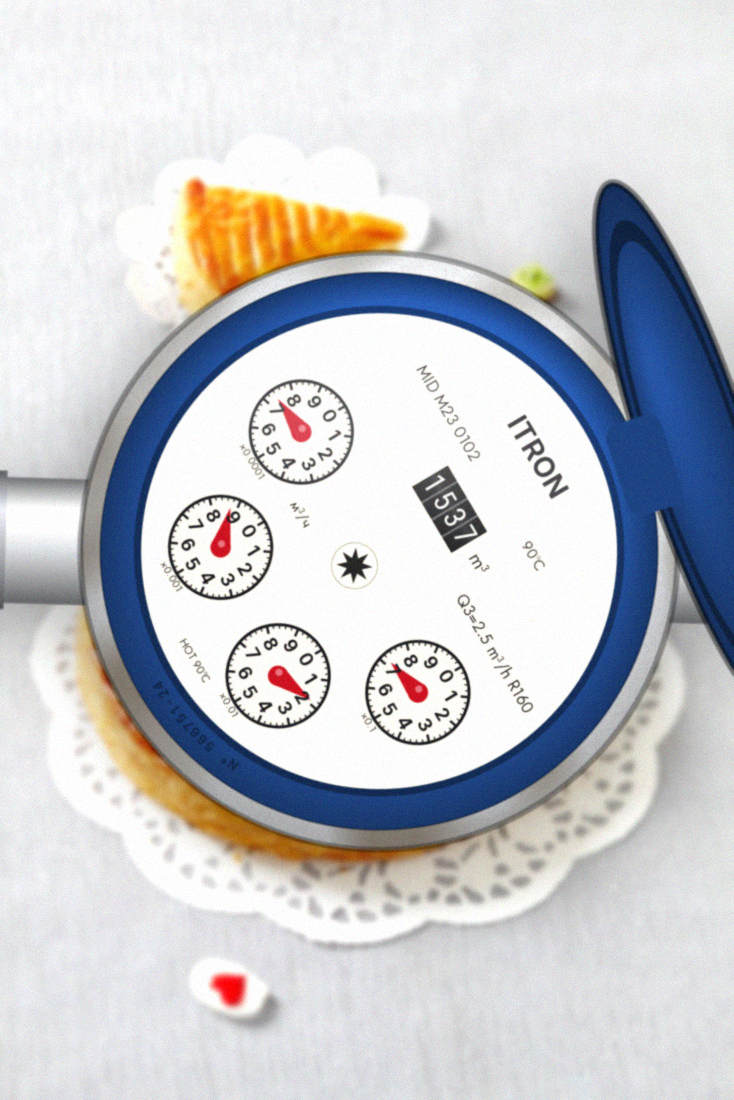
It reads 1537.7187 m³
